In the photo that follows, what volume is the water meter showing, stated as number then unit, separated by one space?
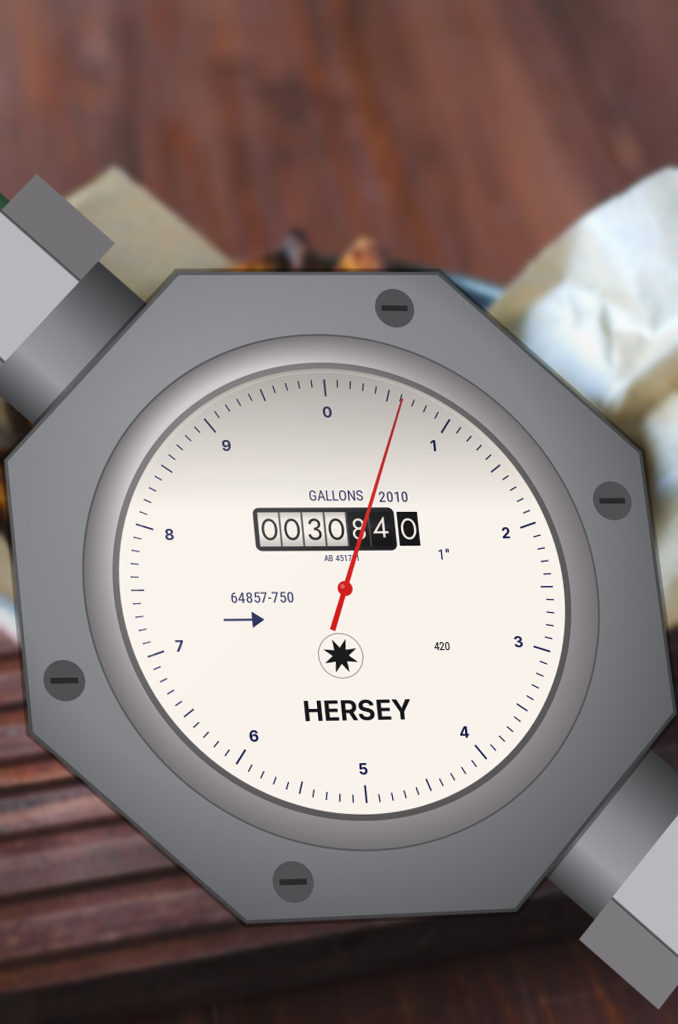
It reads 30840.6 gal
